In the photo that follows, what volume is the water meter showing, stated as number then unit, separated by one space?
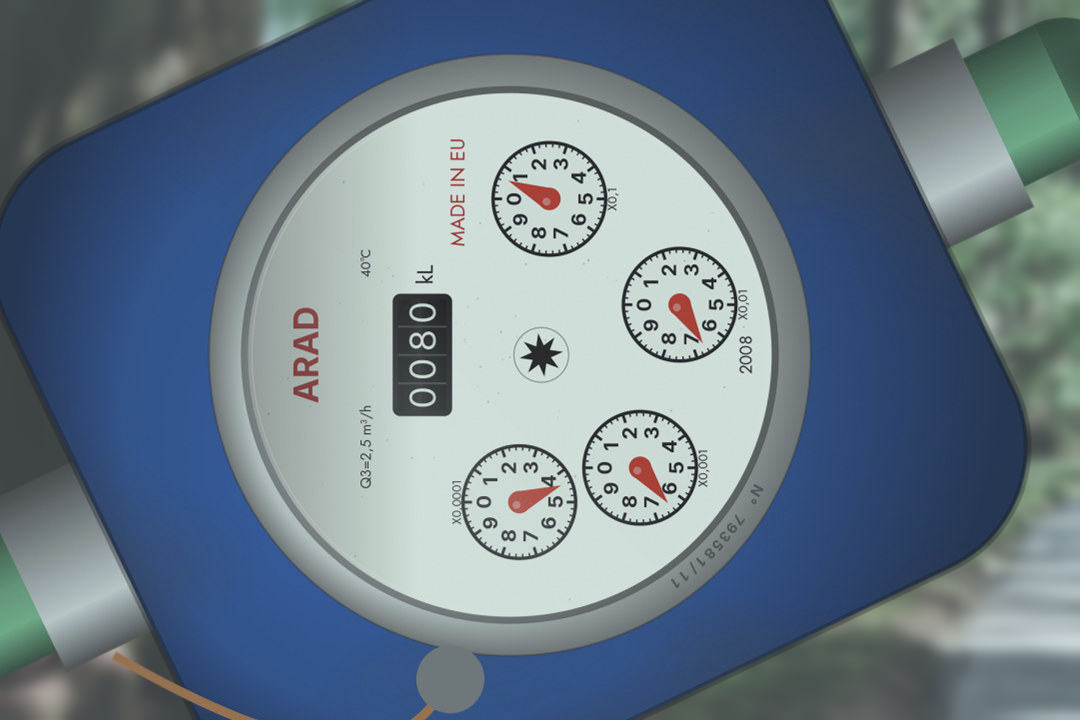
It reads 80.0664 kL
